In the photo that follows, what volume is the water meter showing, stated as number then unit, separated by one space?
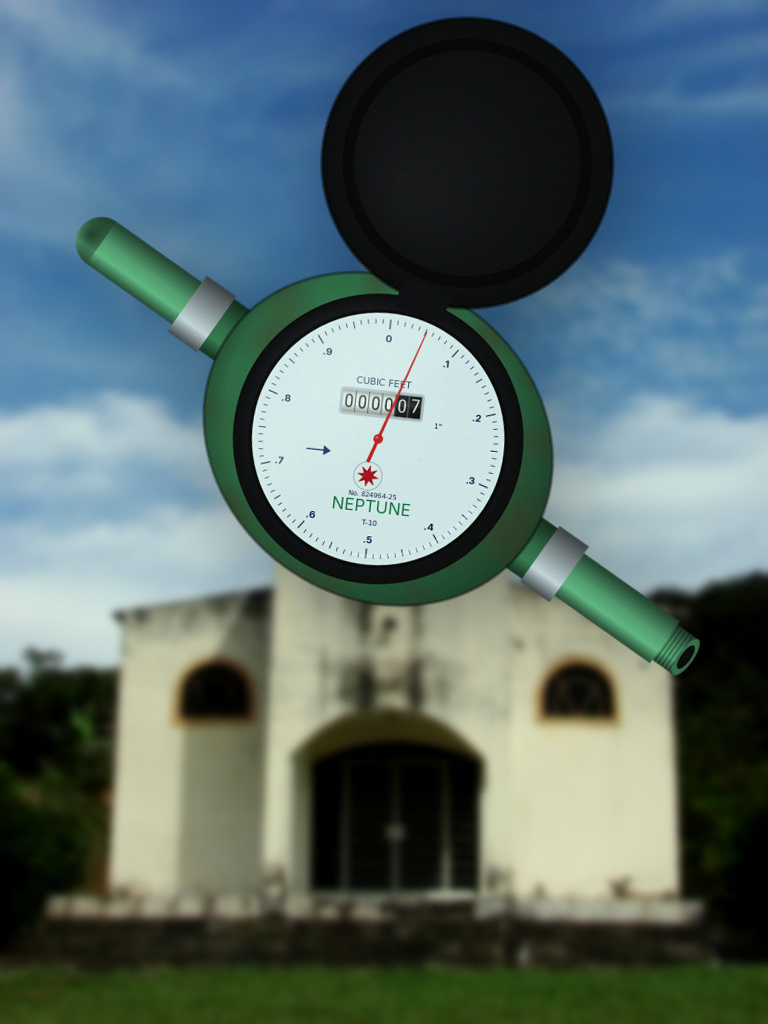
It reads 7.05 ft³
